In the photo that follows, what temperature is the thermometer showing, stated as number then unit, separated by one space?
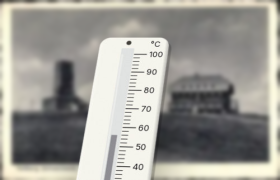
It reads 56 °C
